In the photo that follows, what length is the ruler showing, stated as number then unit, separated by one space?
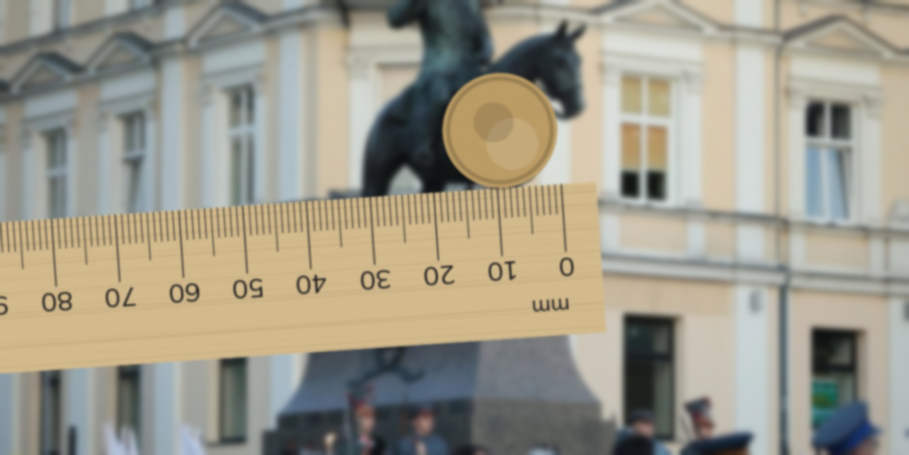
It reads 18 mm
